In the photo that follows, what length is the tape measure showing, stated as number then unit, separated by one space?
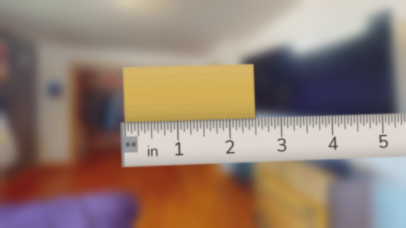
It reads 2.5 in
